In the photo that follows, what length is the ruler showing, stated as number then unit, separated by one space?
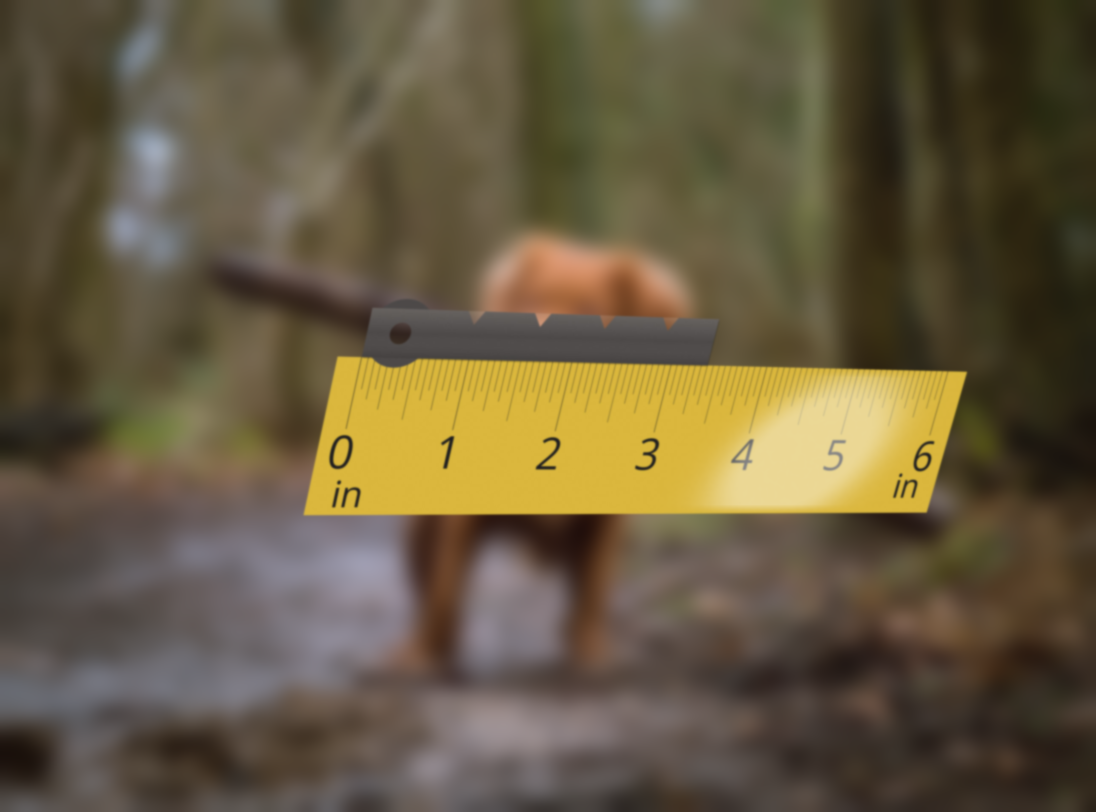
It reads 3.375 in
